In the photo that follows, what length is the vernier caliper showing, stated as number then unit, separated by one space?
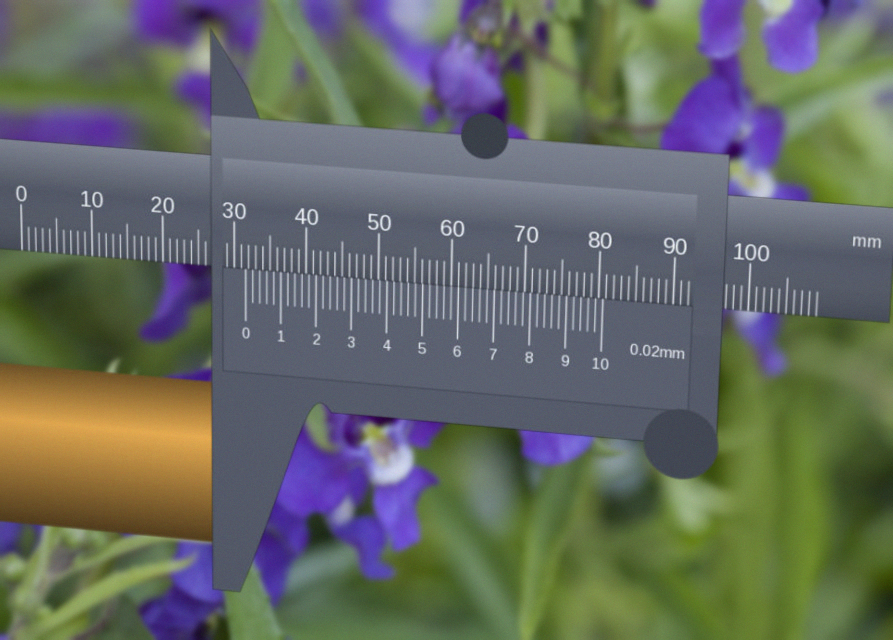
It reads 31.6 mm
